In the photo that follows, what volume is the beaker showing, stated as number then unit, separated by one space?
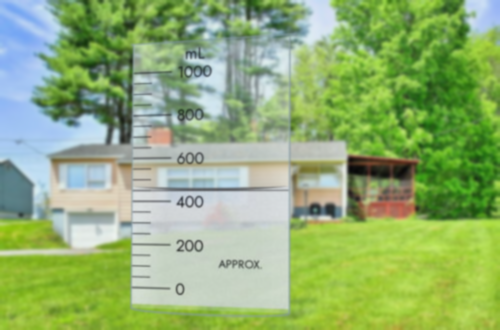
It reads 450 mL
